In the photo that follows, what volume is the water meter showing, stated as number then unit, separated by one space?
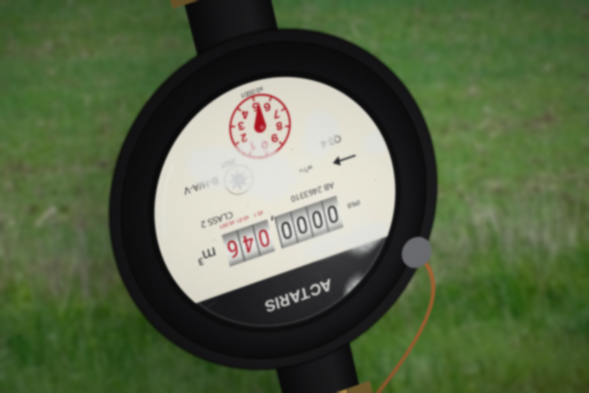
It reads 0.0465 m³
